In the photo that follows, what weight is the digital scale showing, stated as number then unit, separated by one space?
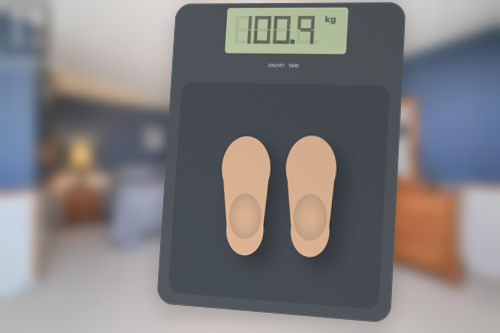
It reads 100.9 kg
